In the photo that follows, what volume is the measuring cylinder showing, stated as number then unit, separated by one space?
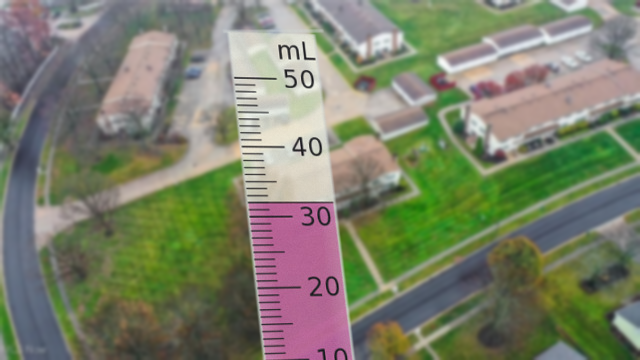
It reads 32 mL
